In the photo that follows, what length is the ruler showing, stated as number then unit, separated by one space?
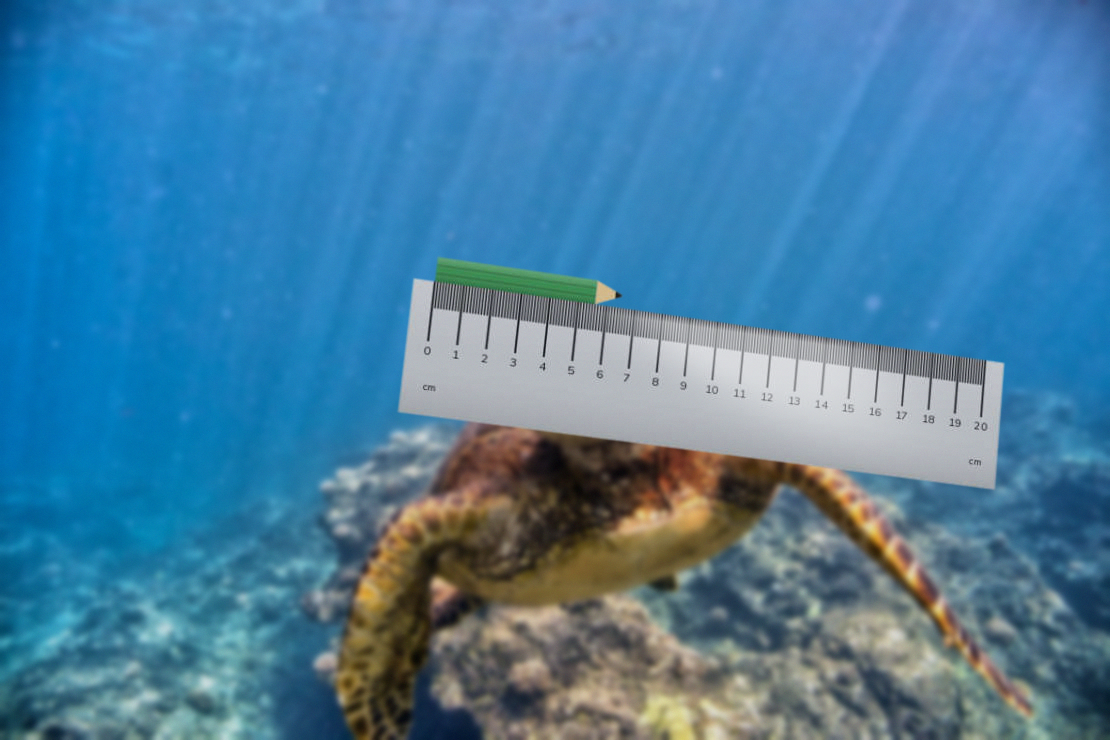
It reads 6.5 cm
